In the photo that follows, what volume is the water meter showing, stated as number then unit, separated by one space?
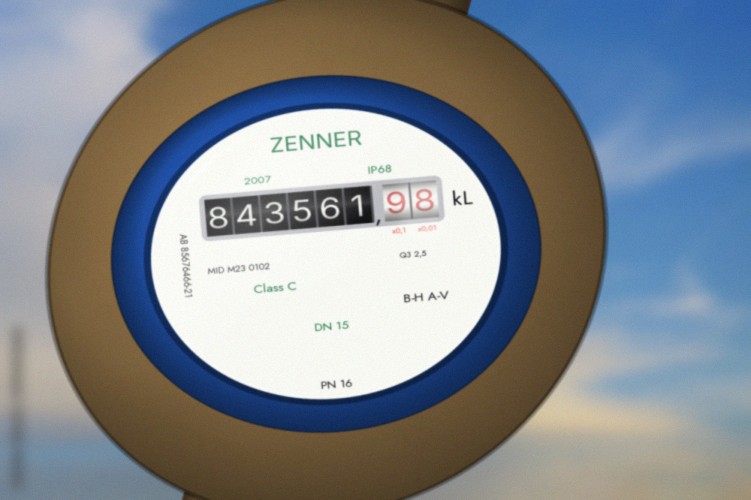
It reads 843561.98 kL
